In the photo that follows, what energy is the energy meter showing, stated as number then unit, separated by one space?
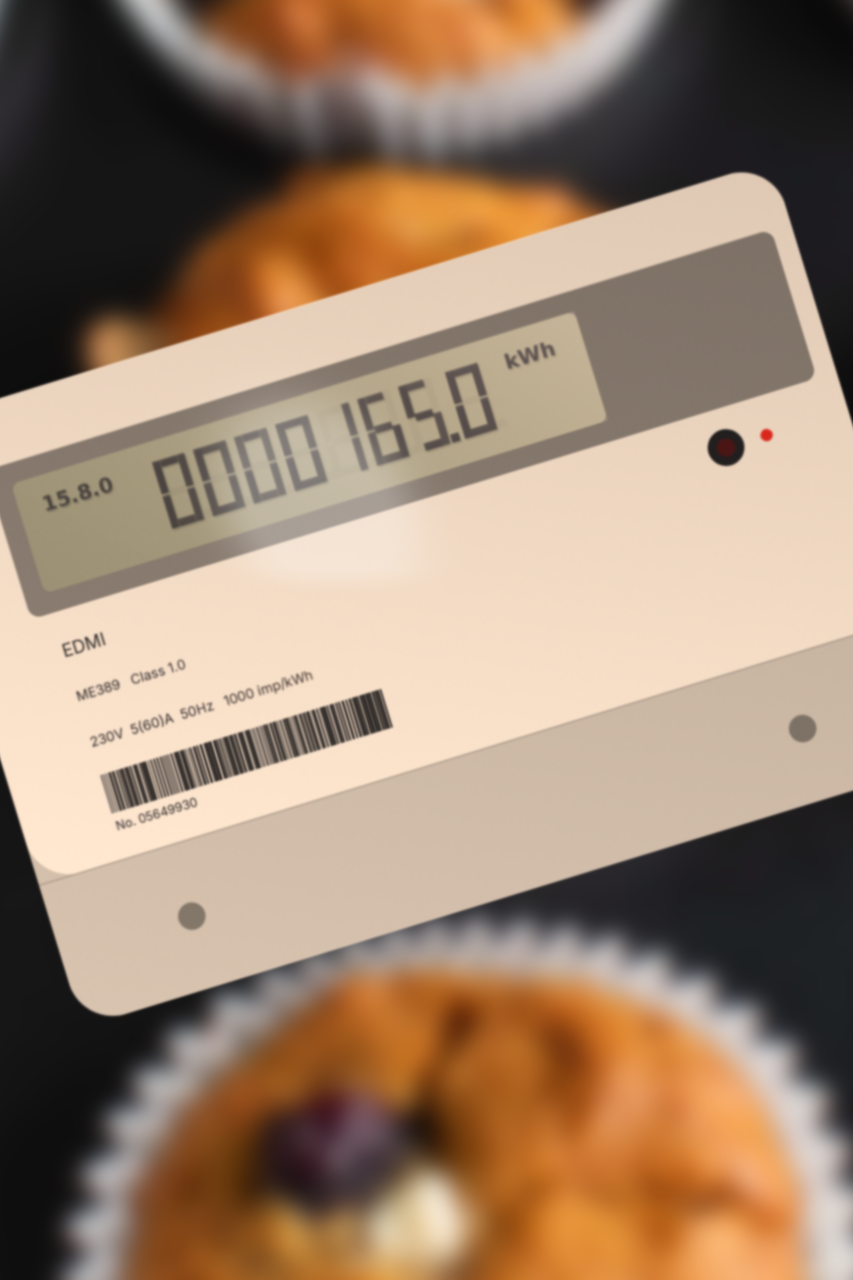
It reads 165.0 kWh
